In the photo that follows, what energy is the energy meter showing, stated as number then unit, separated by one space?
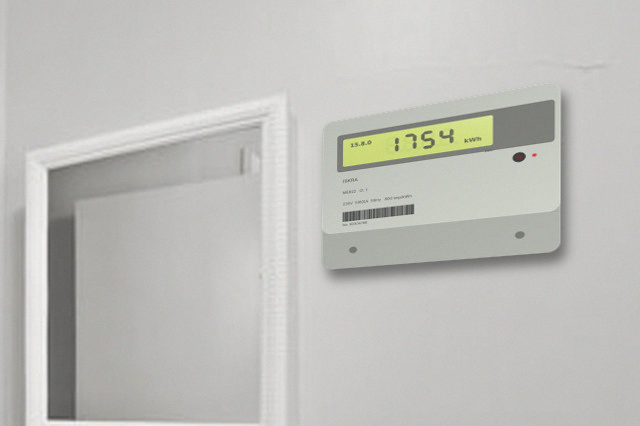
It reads 1754 kWh
